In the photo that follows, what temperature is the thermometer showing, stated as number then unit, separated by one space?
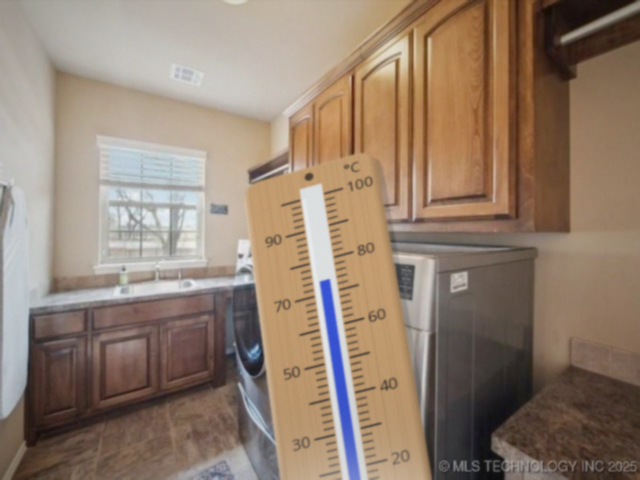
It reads 74 °C
